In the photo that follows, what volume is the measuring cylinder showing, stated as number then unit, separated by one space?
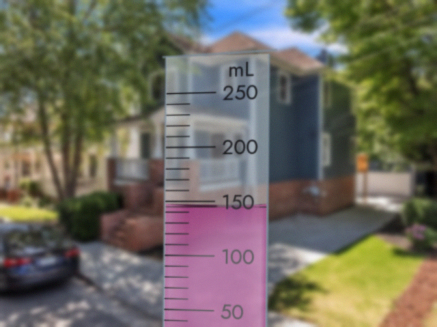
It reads 145 mL
